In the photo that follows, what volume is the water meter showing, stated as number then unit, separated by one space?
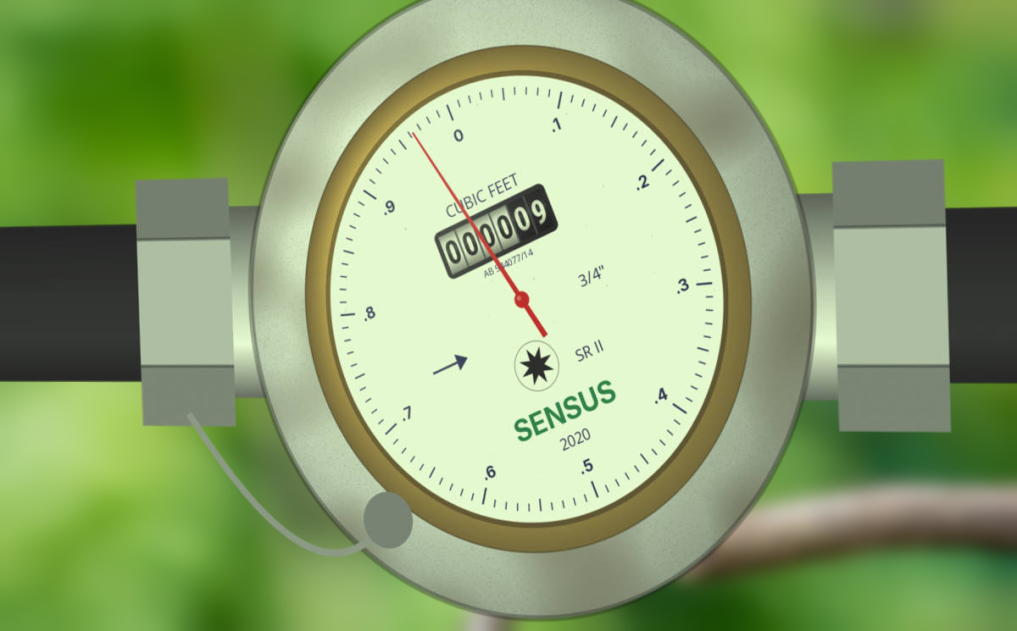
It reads 8.96 ft³
